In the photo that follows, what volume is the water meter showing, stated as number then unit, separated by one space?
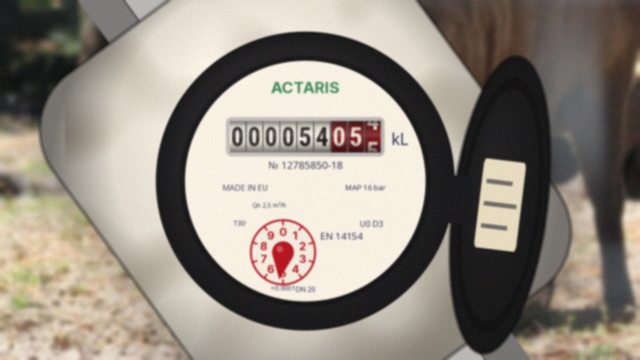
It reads 54.0545 kL
